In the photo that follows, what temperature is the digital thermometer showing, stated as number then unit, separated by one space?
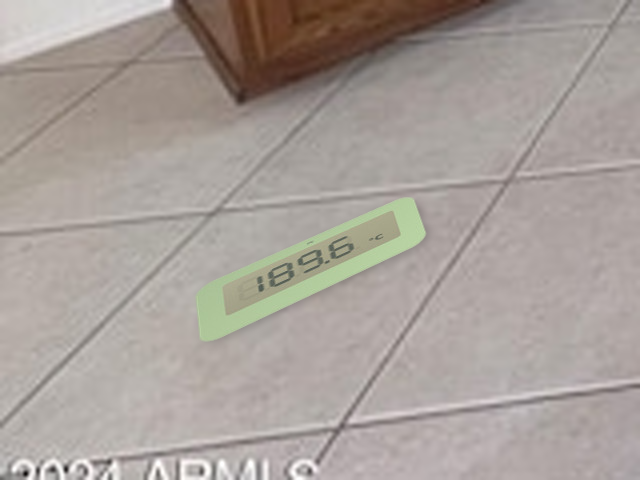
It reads 189.6 °C
